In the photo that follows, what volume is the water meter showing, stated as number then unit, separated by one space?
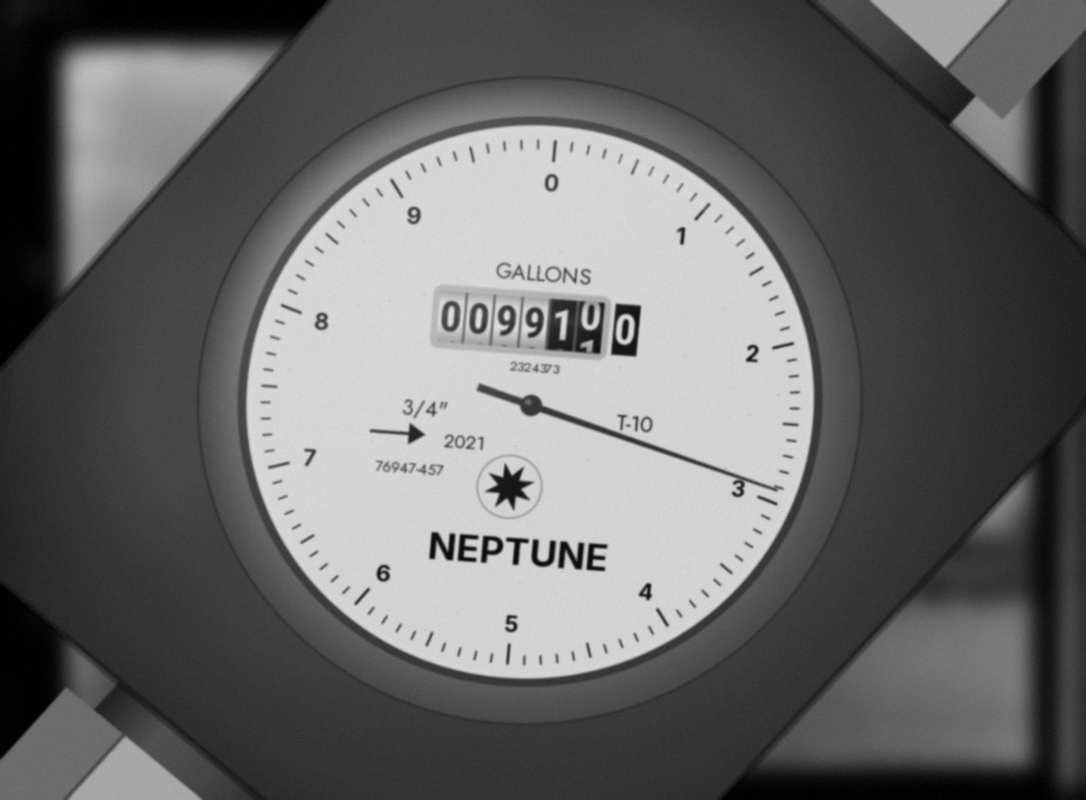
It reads 99102.9 gal
